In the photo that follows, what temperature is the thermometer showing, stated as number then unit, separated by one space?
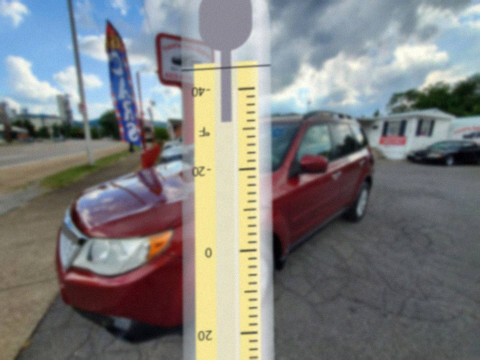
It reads -32 °F
